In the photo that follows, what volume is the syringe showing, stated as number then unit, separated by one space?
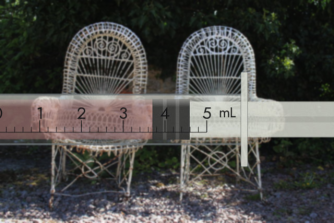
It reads 3.7 mL
